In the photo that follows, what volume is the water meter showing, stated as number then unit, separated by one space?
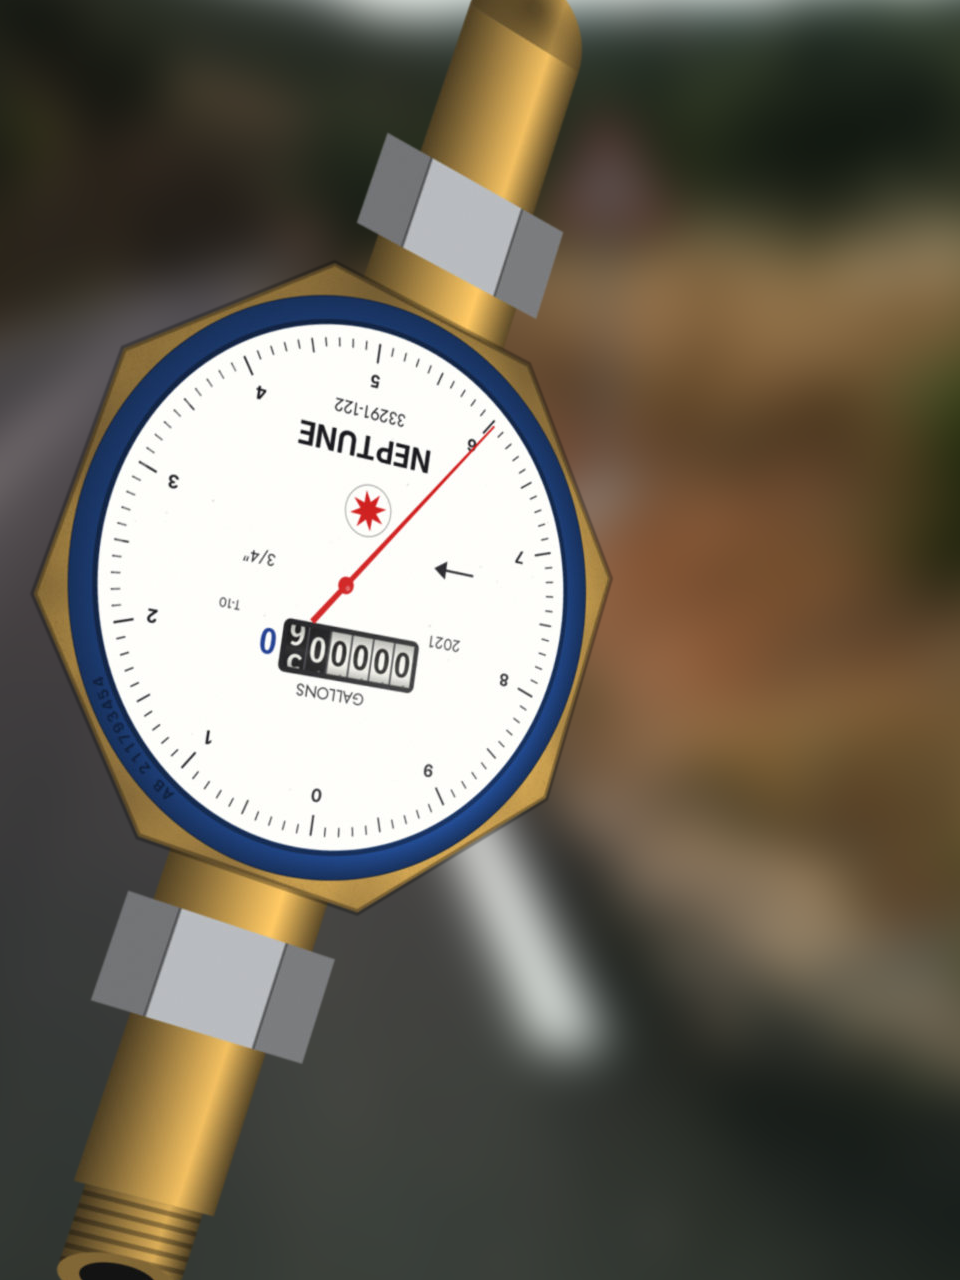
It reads 56.0 gal
